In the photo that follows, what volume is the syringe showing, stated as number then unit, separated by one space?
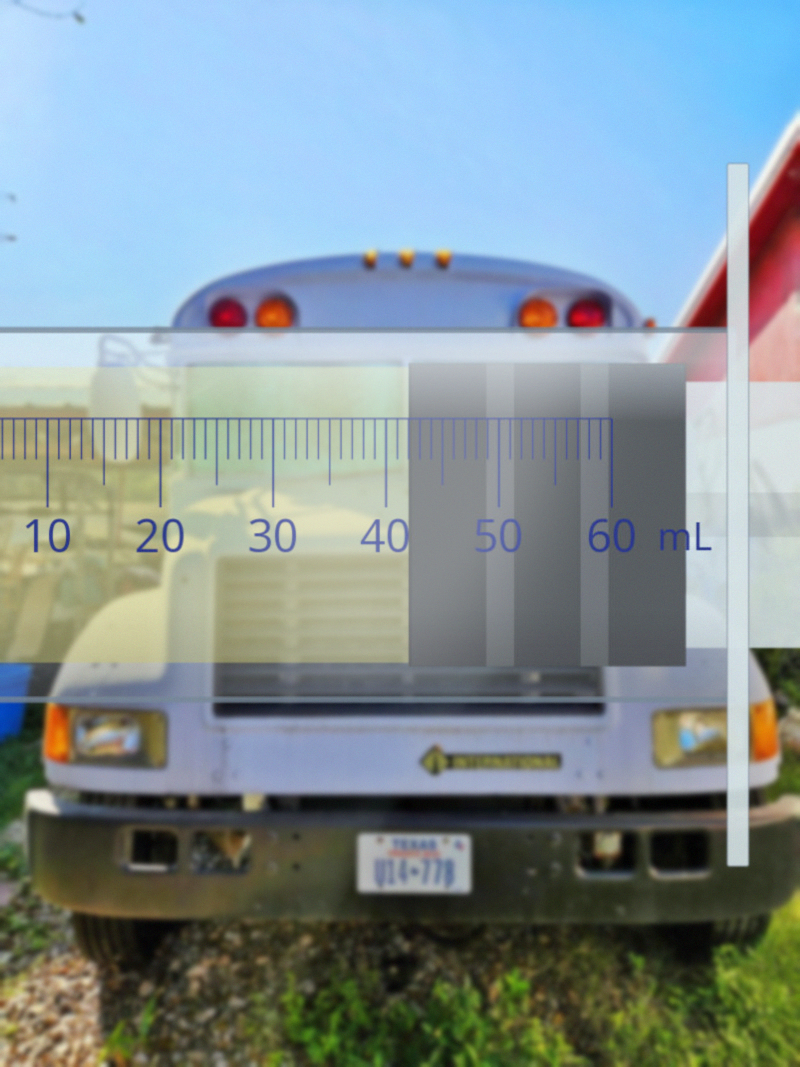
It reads 42 mL
